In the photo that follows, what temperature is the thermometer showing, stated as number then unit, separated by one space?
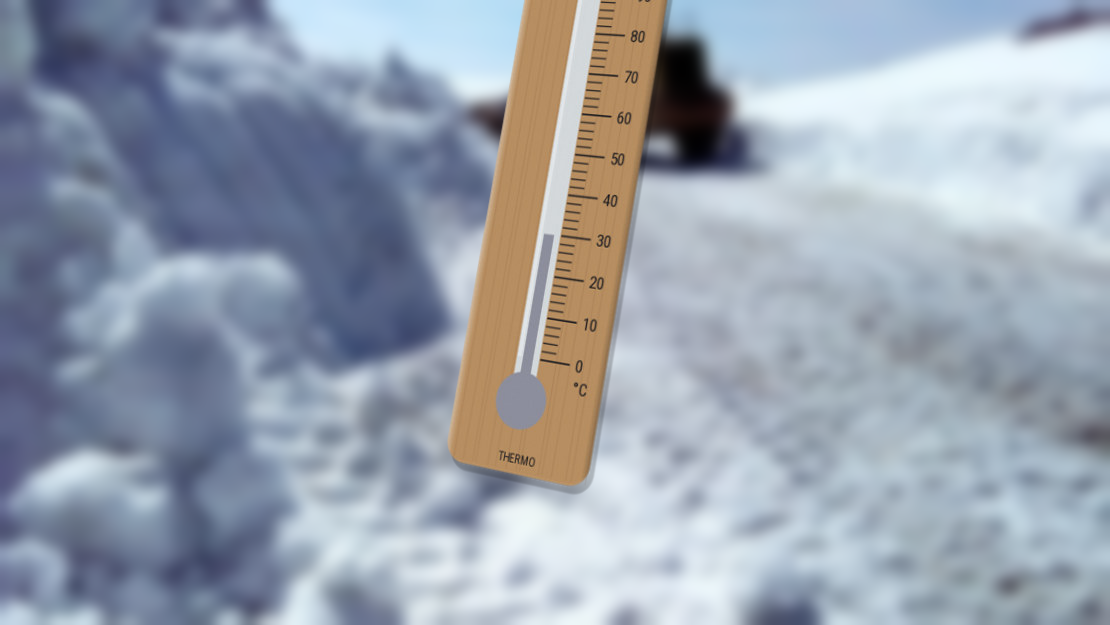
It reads 30 °C
